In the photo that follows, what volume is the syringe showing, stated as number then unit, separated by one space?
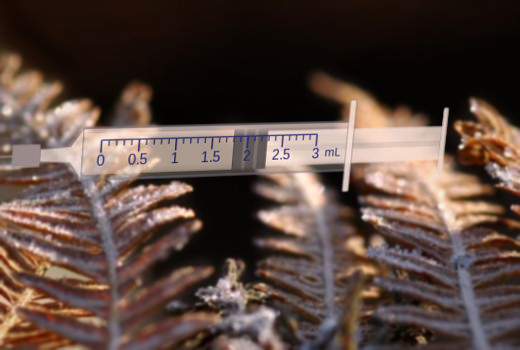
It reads 1.8 mL
